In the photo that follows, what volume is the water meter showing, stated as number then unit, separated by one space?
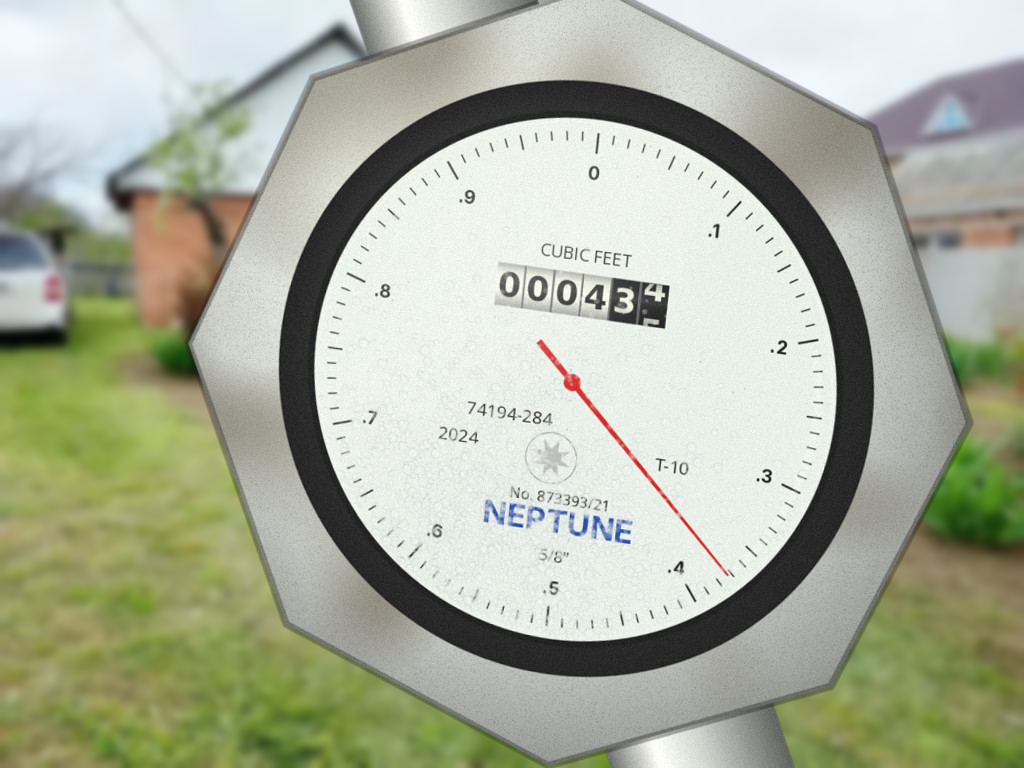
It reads 434.37 ft³
